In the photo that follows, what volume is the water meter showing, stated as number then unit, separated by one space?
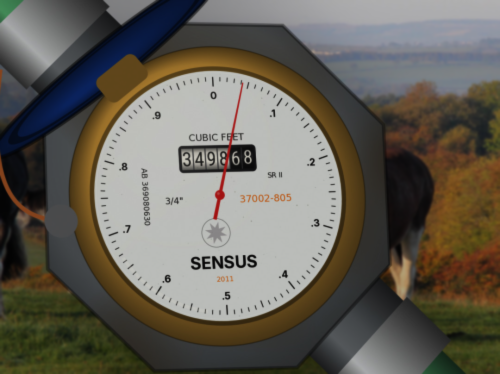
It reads 349868.04 ft³
